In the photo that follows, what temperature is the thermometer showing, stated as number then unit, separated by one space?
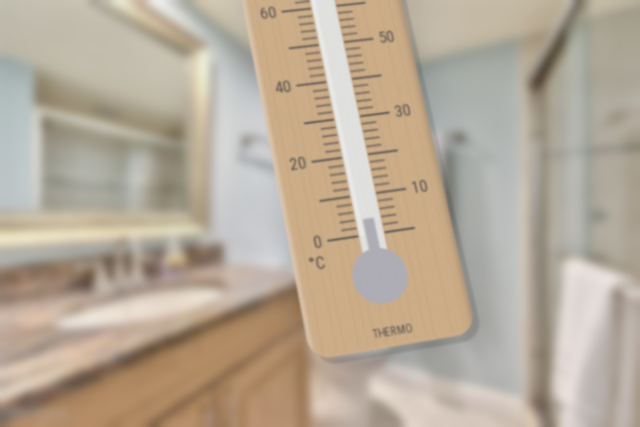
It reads 4 °C
